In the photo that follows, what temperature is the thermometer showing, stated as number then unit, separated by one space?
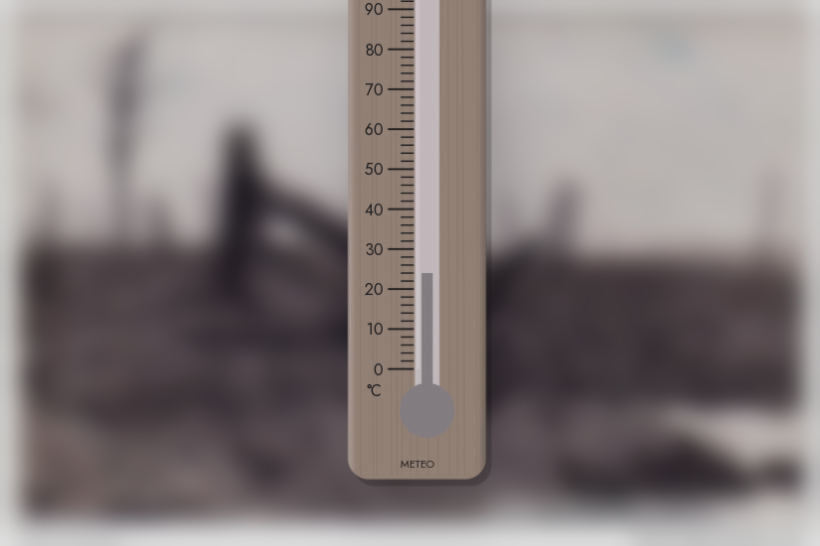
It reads 24 °C
